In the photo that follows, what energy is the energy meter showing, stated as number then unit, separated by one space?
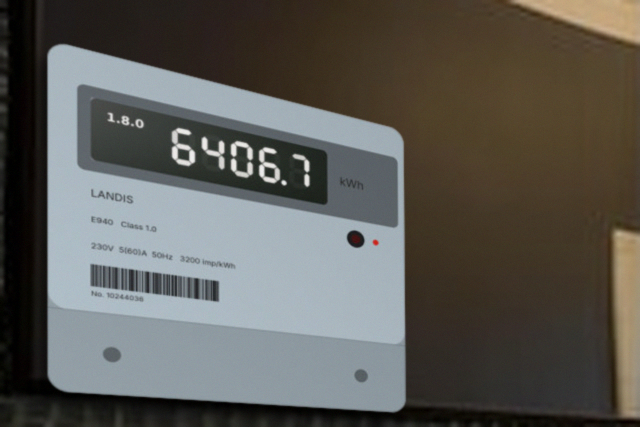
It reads 6406.7 kWh
